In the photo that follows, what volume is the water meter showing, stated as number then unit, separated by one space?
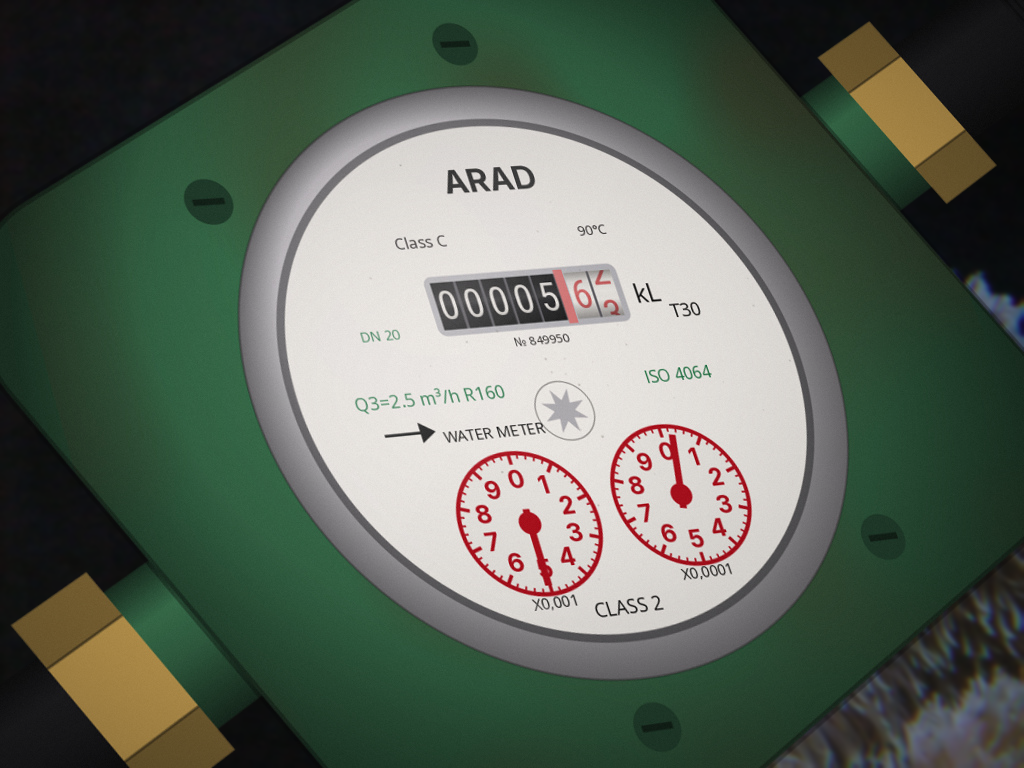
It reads 5.6250 kL
